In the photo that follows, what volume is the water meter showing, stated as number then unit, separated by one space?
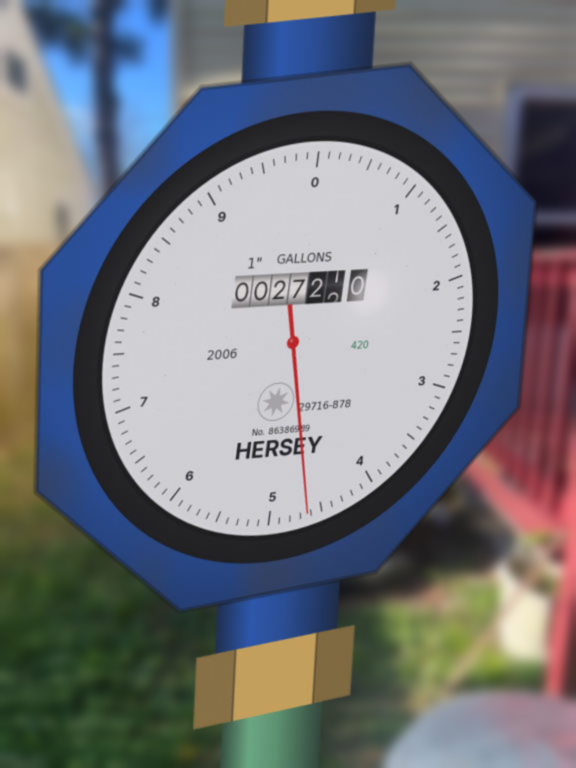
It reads 27214.6 gal
